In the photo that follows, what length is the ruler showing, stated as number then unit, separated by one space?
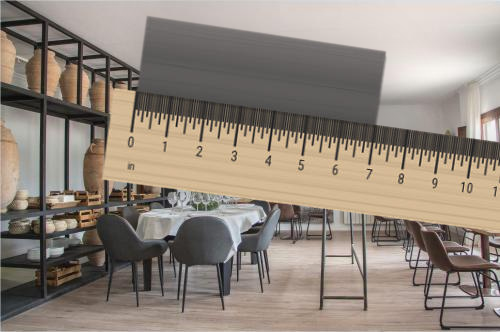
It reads 7 in
